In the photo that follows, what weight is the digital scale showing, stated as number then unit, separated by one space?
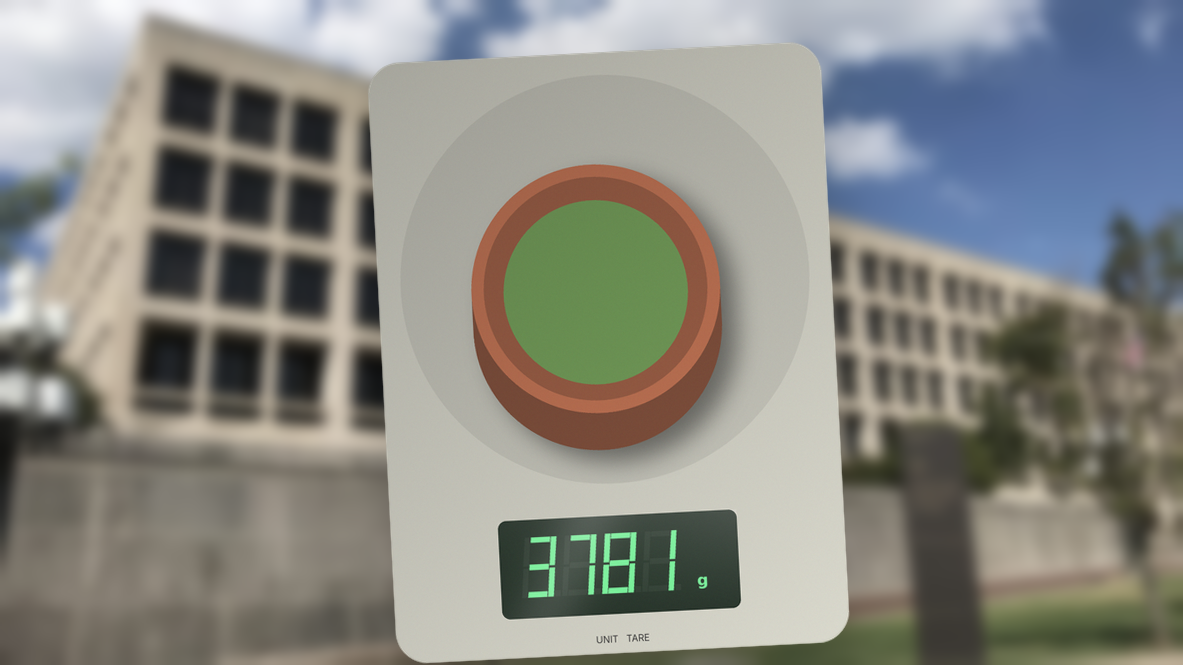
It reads 3781 g
